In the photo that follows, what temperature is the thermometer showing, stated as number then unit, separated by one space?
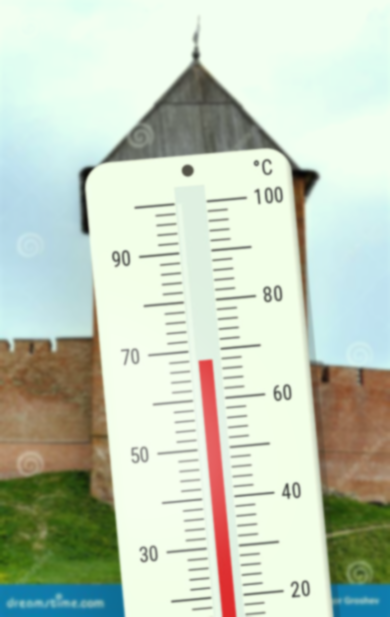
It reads 68 °C
